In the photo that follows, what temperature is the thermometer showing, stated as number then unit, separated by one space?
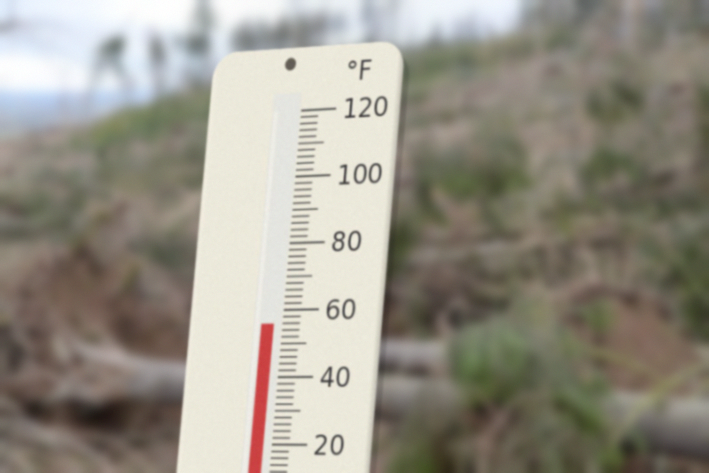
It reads 56 °F
